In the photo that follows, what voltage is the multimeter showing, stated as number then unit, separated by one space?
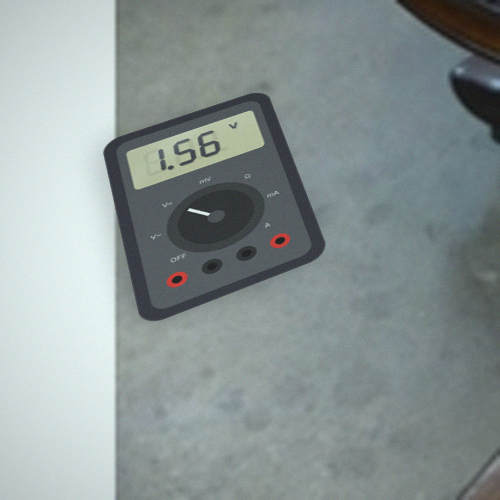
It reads 1.56 V
